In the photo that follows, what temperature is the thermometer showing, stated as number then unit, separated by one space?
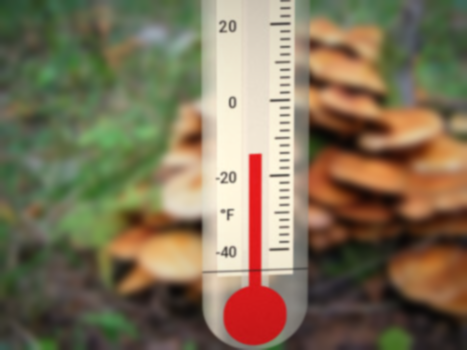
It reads -14 °F
